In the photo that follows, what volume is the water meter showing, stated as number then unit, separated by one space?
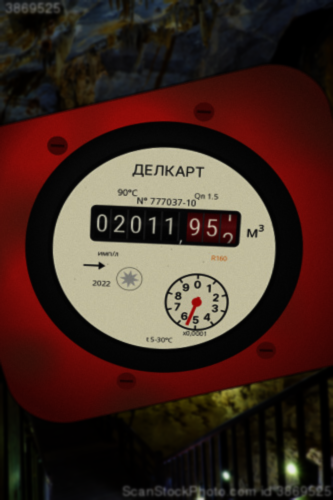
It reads 2011.9515 m³
